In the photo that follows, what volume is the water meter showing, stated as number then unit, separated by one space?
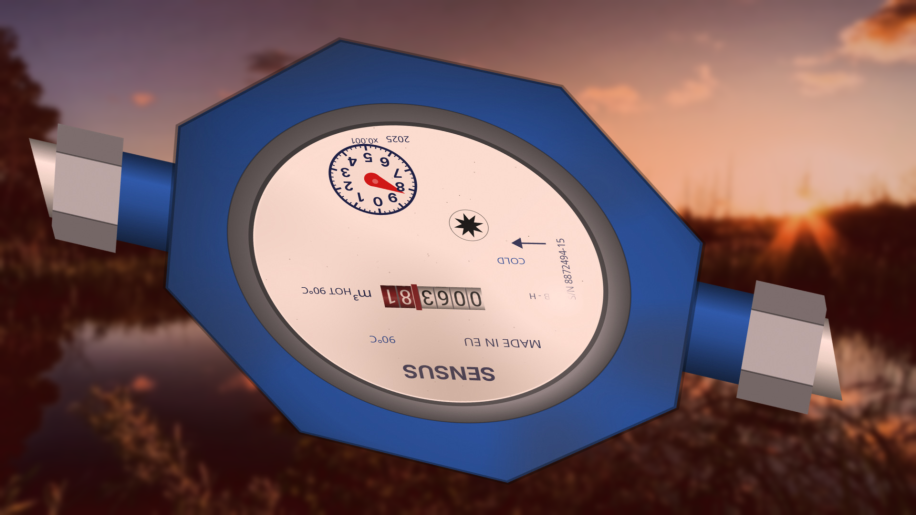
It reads 63.818 m³
